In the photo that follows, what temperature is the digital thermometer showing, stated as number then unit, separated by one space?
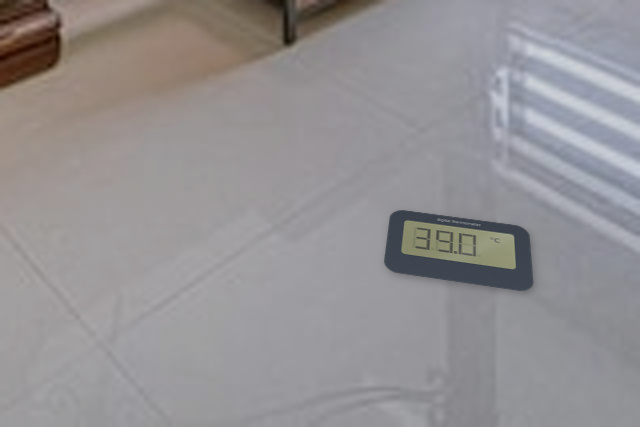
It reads 39.0 °C
